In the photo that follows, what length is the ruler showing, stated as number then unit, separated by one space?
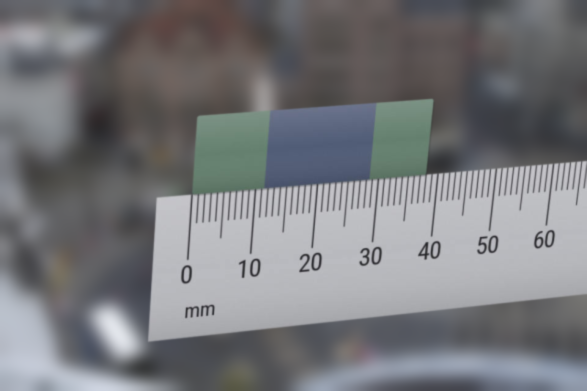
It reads 38 mm
